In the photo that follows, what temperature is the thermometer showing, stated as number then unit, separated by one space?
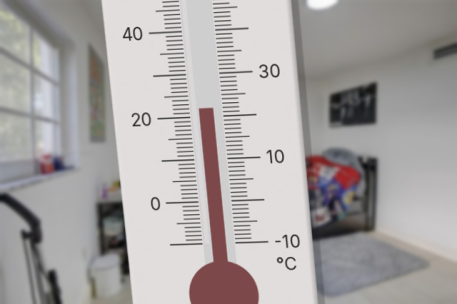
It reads 22 °C
